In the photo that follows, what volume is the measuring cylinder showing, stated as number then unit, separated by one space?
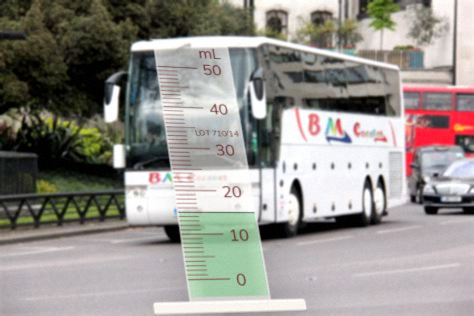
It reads 15 mL
